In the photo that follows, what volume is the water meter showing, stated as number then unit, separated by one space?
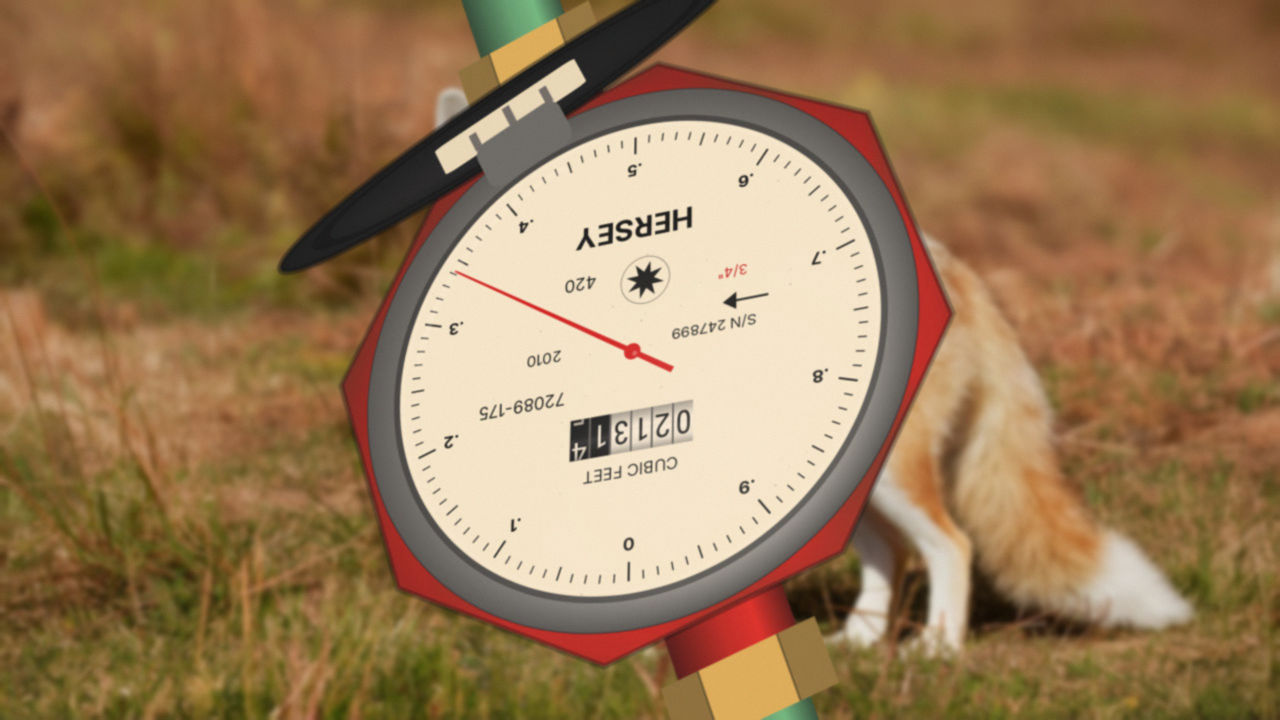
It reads 21314.34 ft³
